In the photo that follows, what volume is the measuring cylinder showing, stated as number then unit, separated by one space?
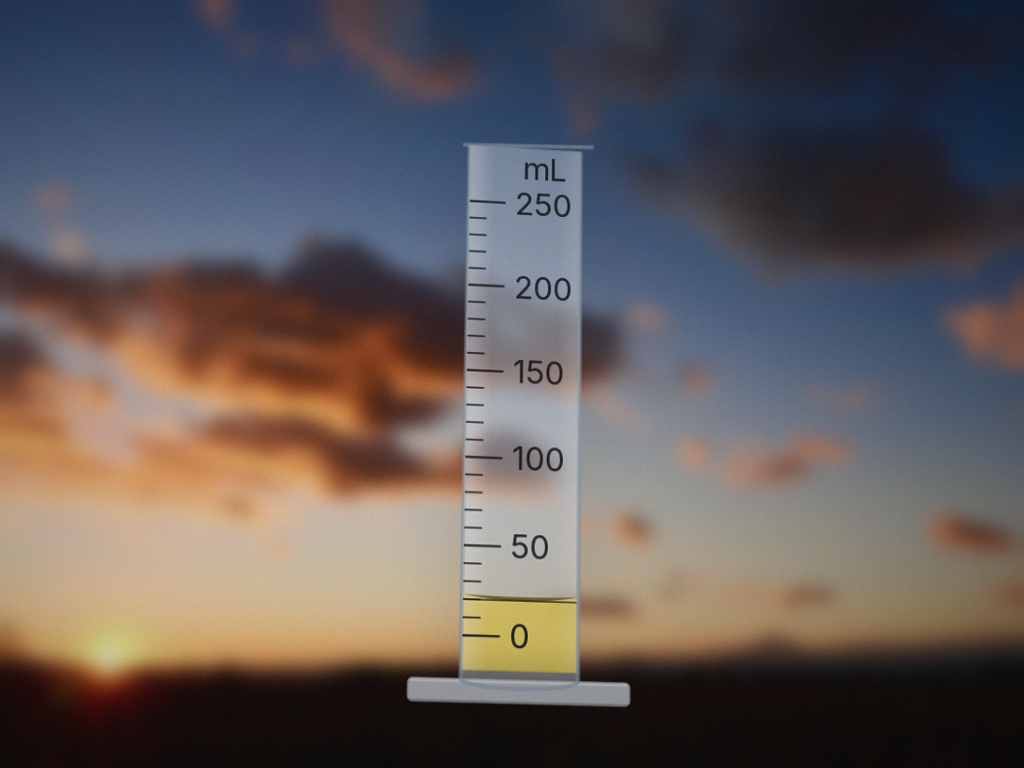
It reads 20 mL
